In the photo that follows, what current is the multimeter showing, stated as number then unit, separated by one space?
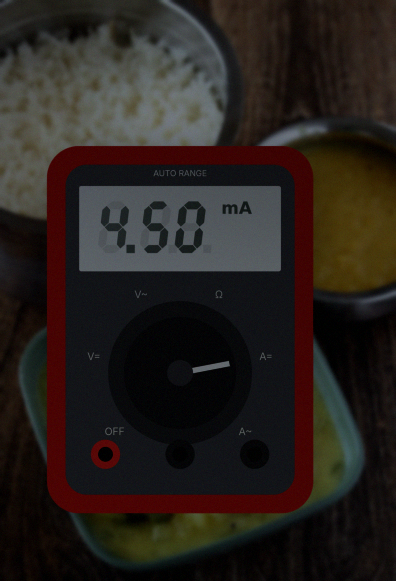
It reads 4.50 mA
